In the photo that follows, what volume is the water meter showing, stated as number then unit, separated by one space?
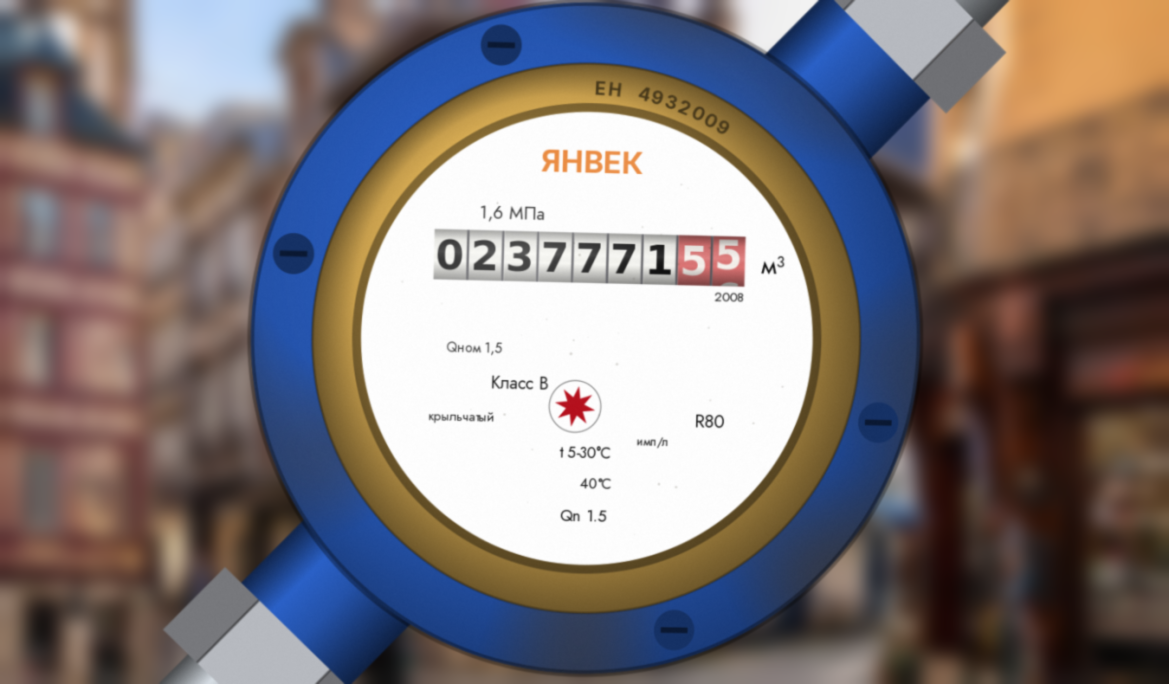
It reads 237771.55 m³
